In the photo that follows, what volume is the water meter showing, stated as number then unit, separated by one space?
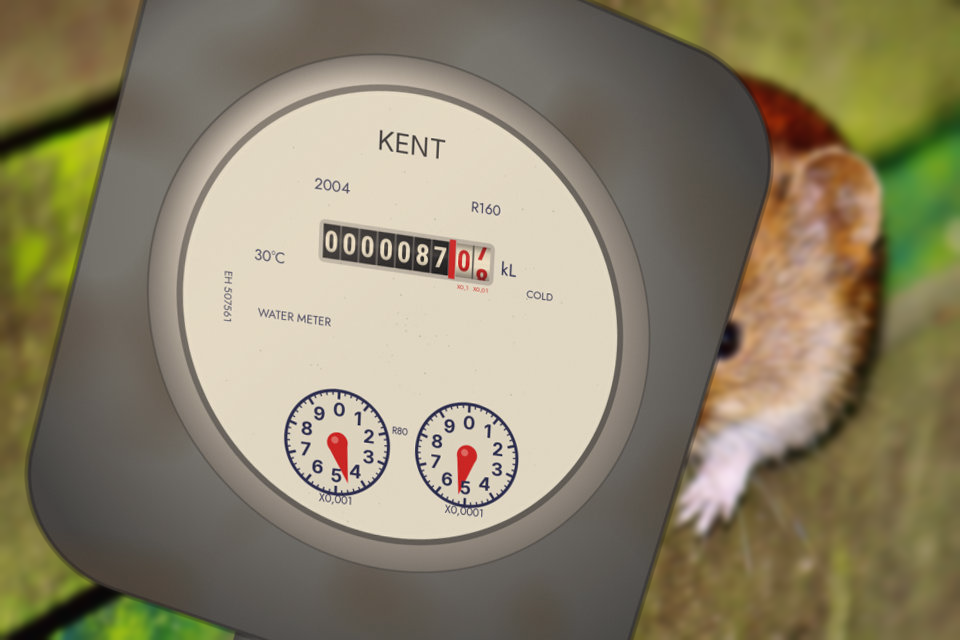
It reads 87.0745 kL
